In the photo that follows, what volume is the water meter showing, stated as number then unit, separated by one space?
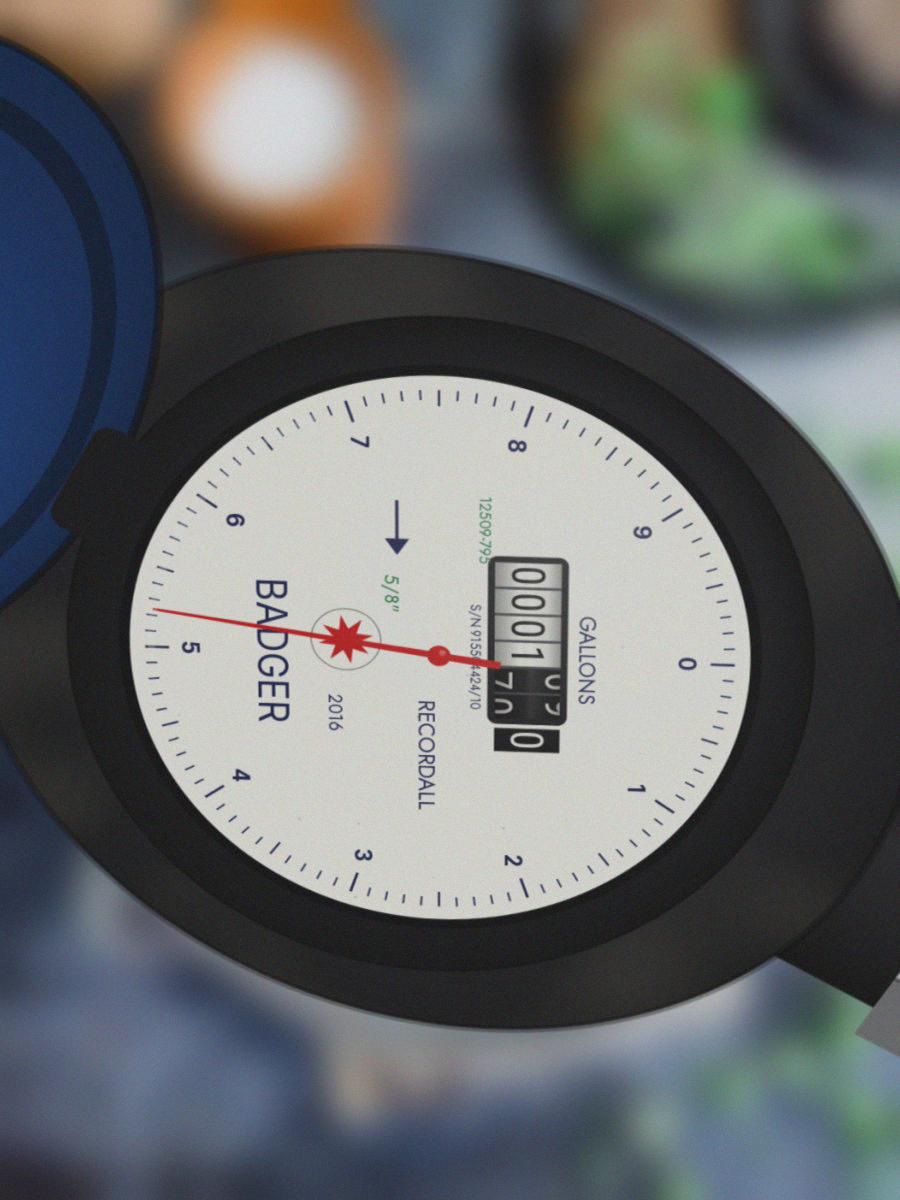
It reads 1695.2 gal
